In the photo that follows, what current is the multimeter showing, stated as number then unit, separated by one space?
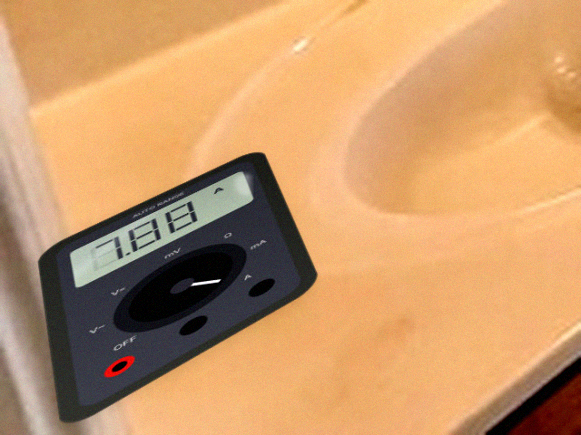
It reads 7.88 A
